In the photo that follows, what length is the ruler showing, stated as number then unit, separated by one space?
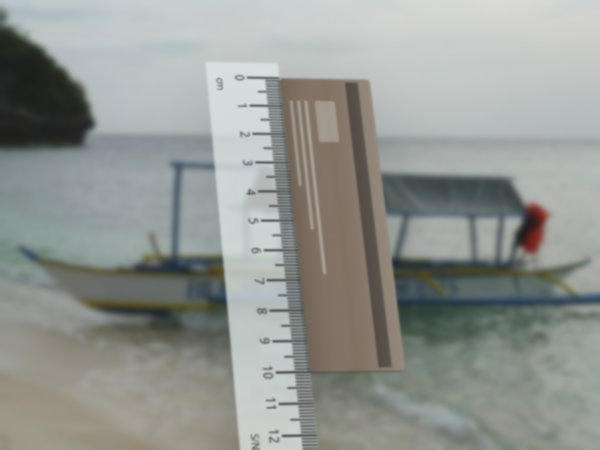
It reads 10 cm
